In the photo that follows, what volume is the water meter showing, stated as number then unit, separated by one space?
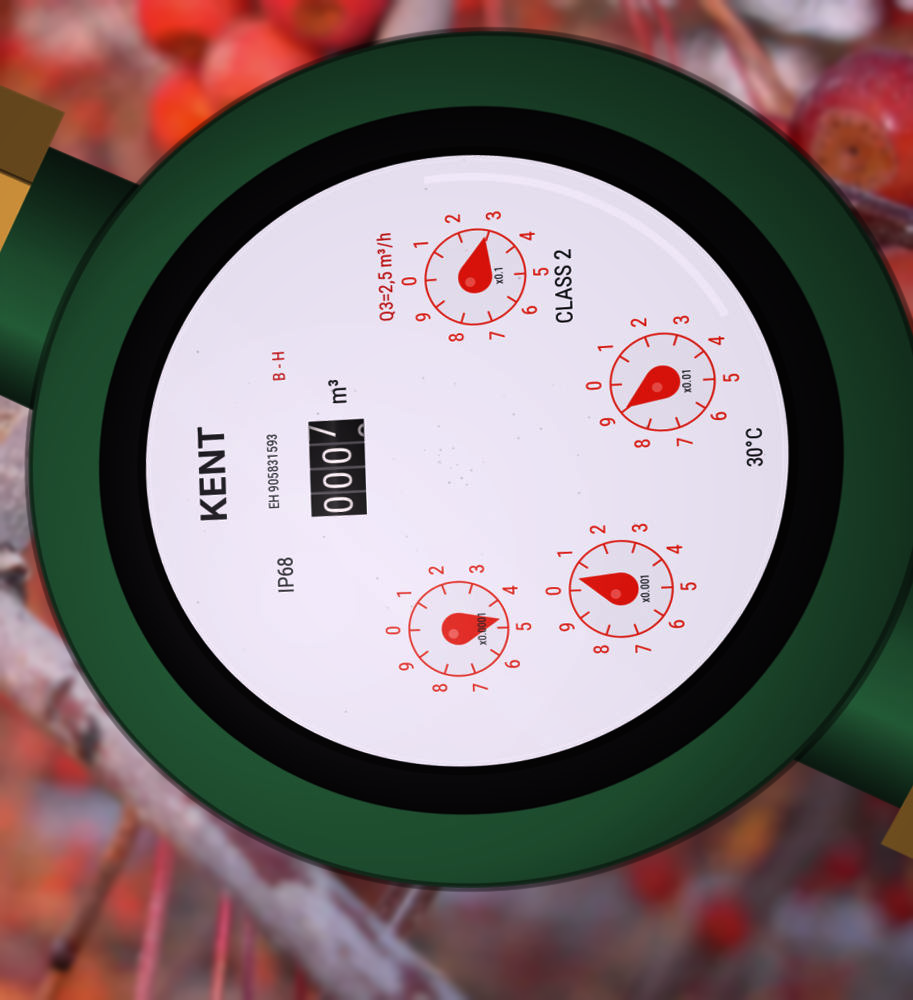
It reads 7.2904 m³
